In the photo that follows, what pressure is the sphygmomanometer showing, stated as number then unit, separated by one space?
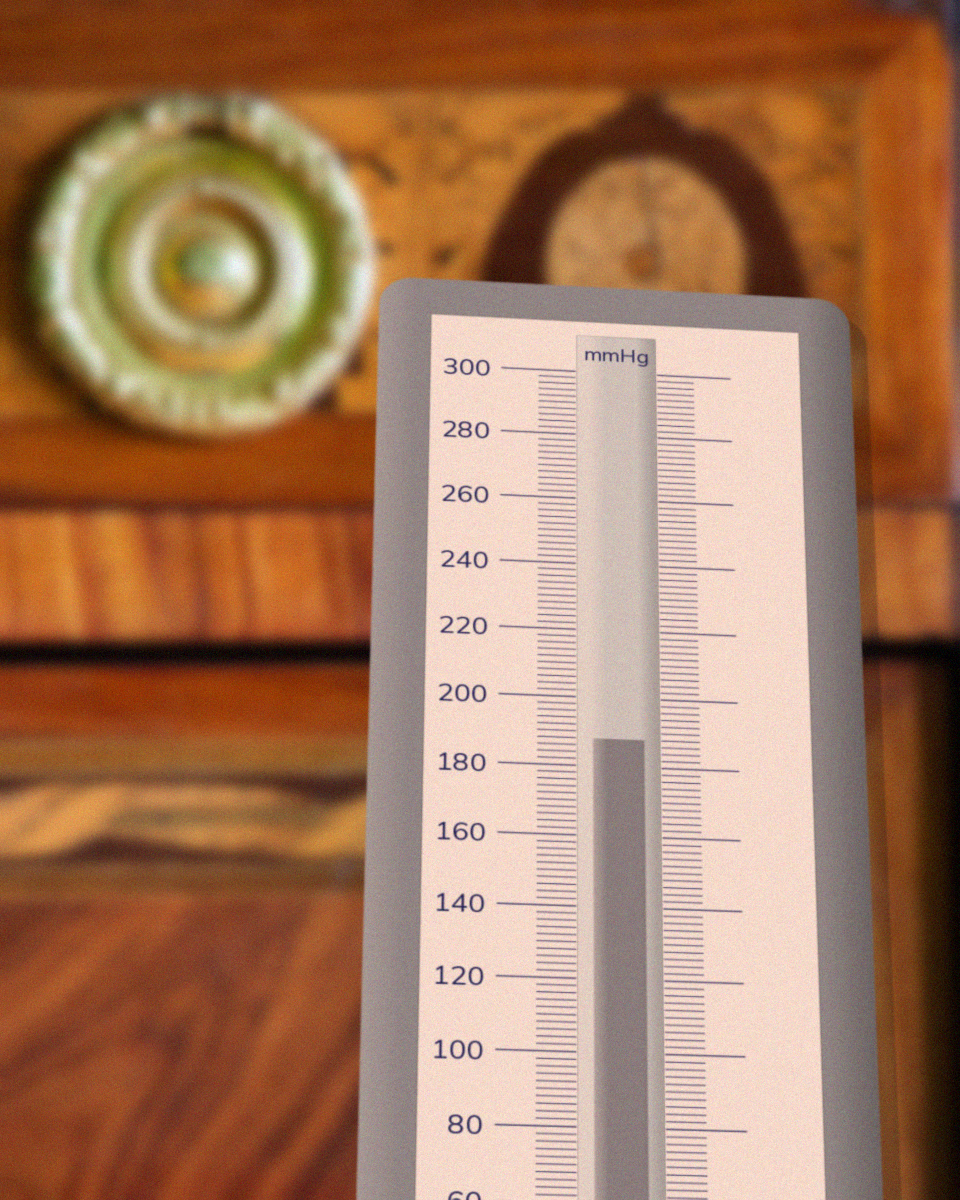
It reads 188 mmHg
